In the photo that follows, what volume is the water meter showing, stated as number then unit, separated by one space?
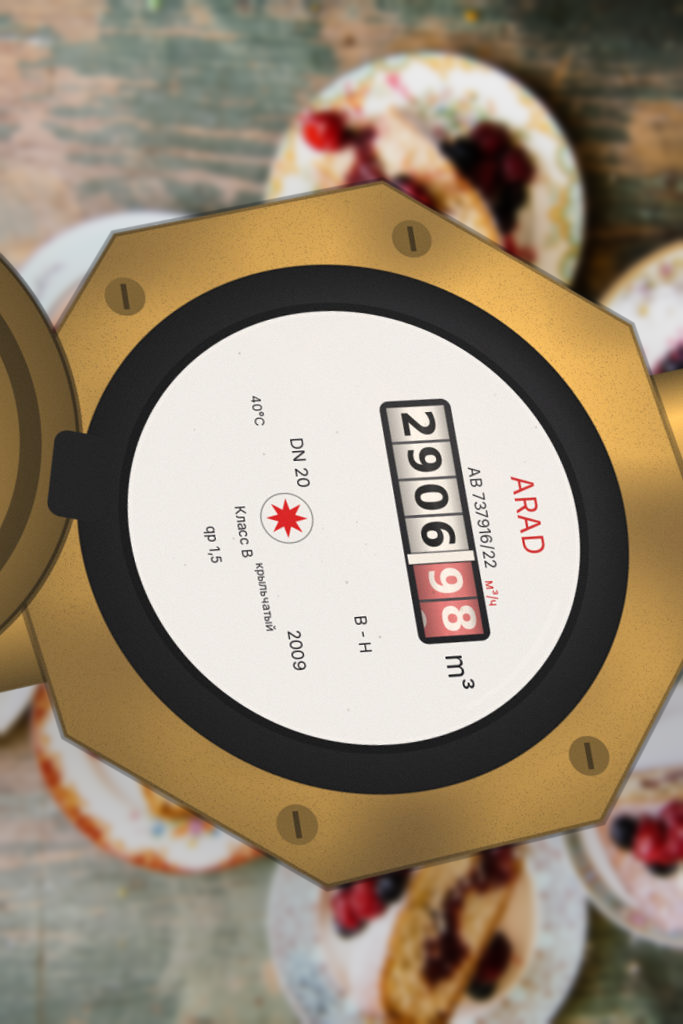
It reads 2906.98 m³
